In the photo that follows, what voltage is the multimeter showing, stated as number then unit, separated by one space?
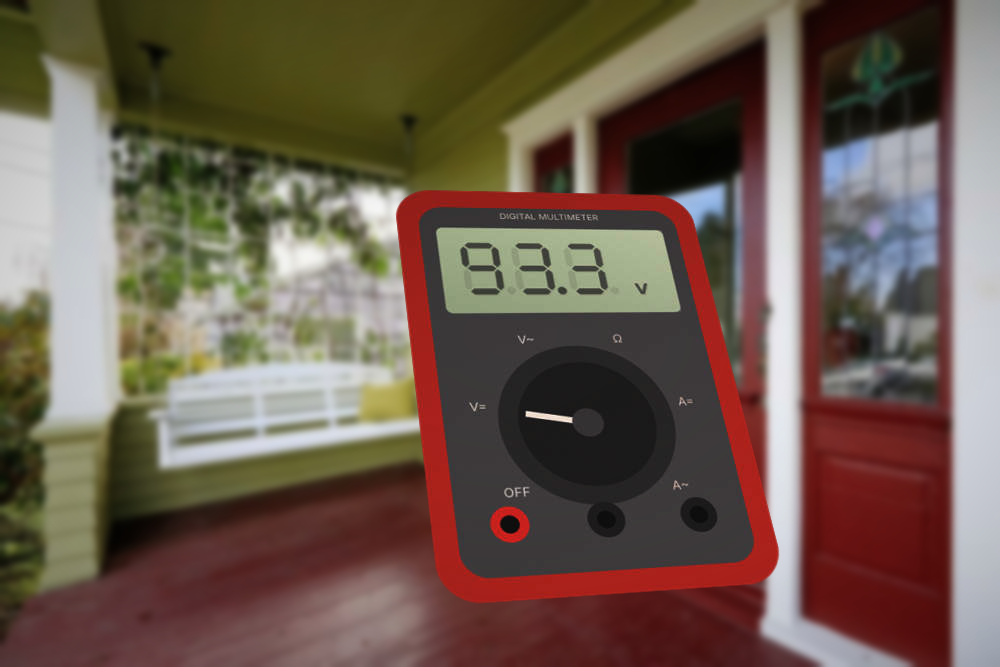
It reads 93.3 V
